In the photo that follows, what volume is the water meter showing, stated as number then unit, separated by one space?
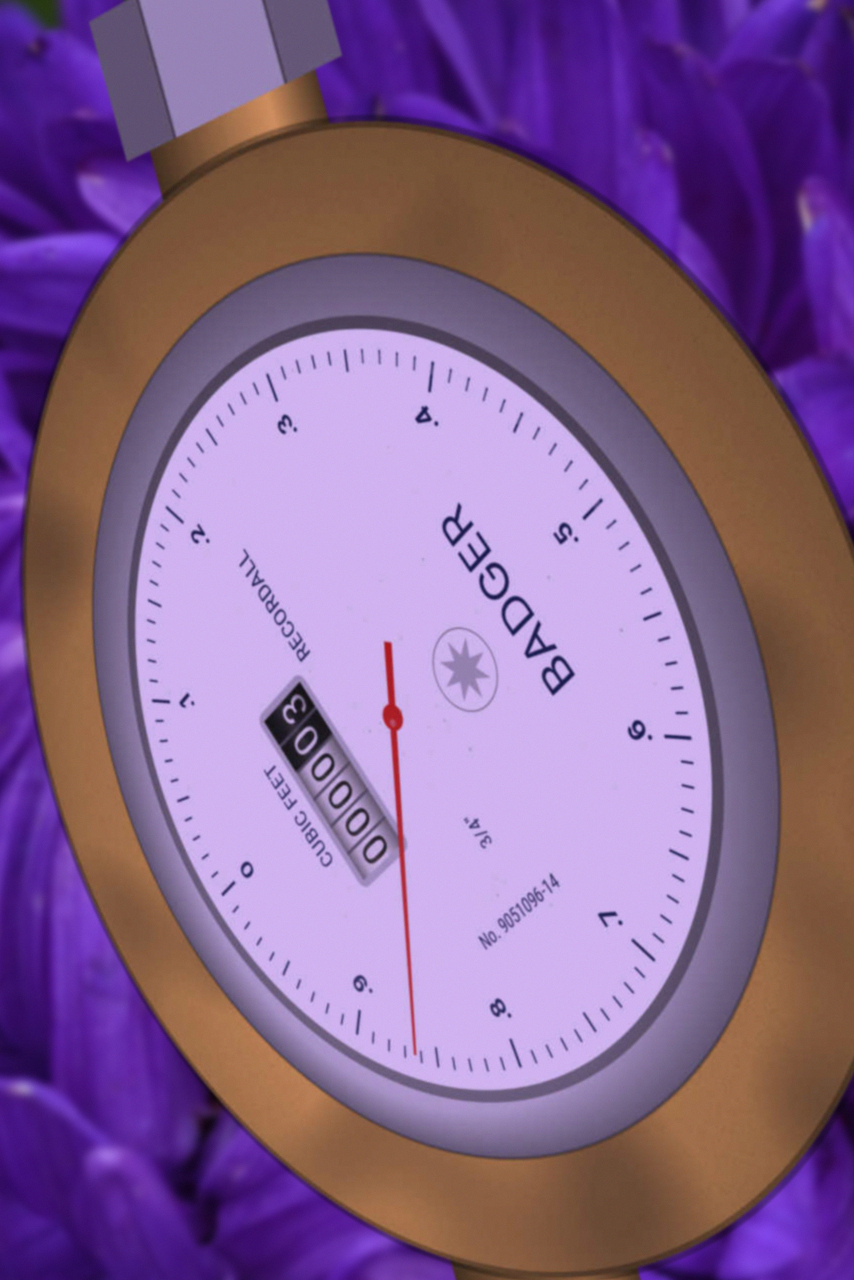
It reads 2.86 ft³
